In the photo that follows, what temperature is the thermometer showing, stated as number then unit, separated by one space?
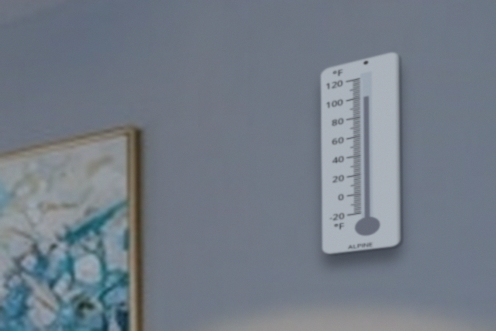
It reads 100 °F
